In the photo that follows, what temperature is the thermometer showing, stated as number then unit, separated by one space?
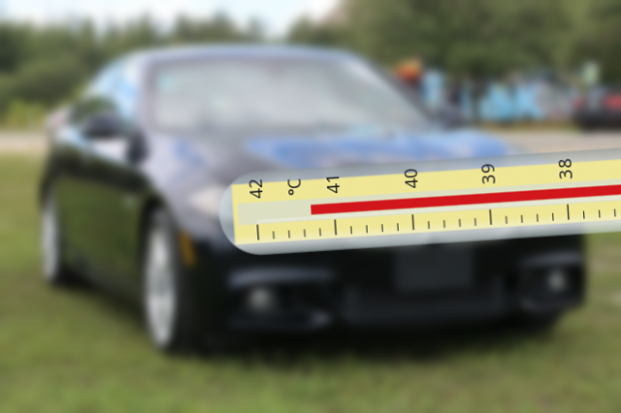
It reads 41.3 °C
